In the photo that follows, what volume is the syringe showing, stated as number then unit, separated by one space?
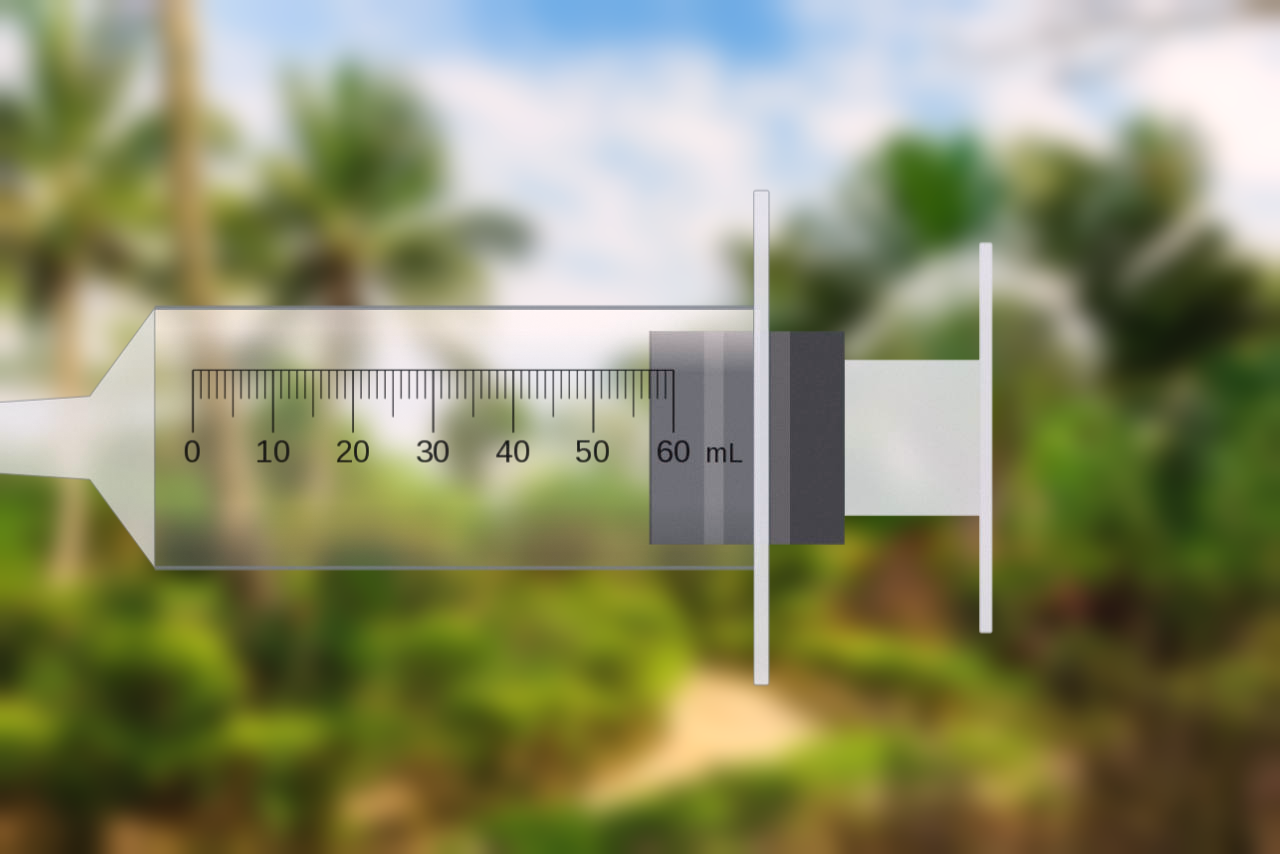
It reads 57 mL
